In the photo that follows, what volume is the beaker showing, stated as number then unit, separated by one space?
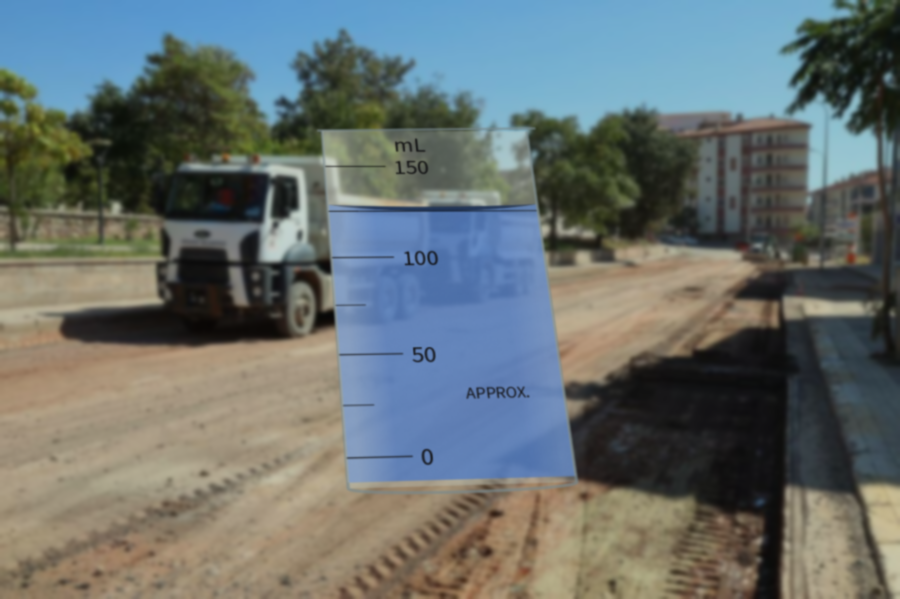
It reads 125 mL
